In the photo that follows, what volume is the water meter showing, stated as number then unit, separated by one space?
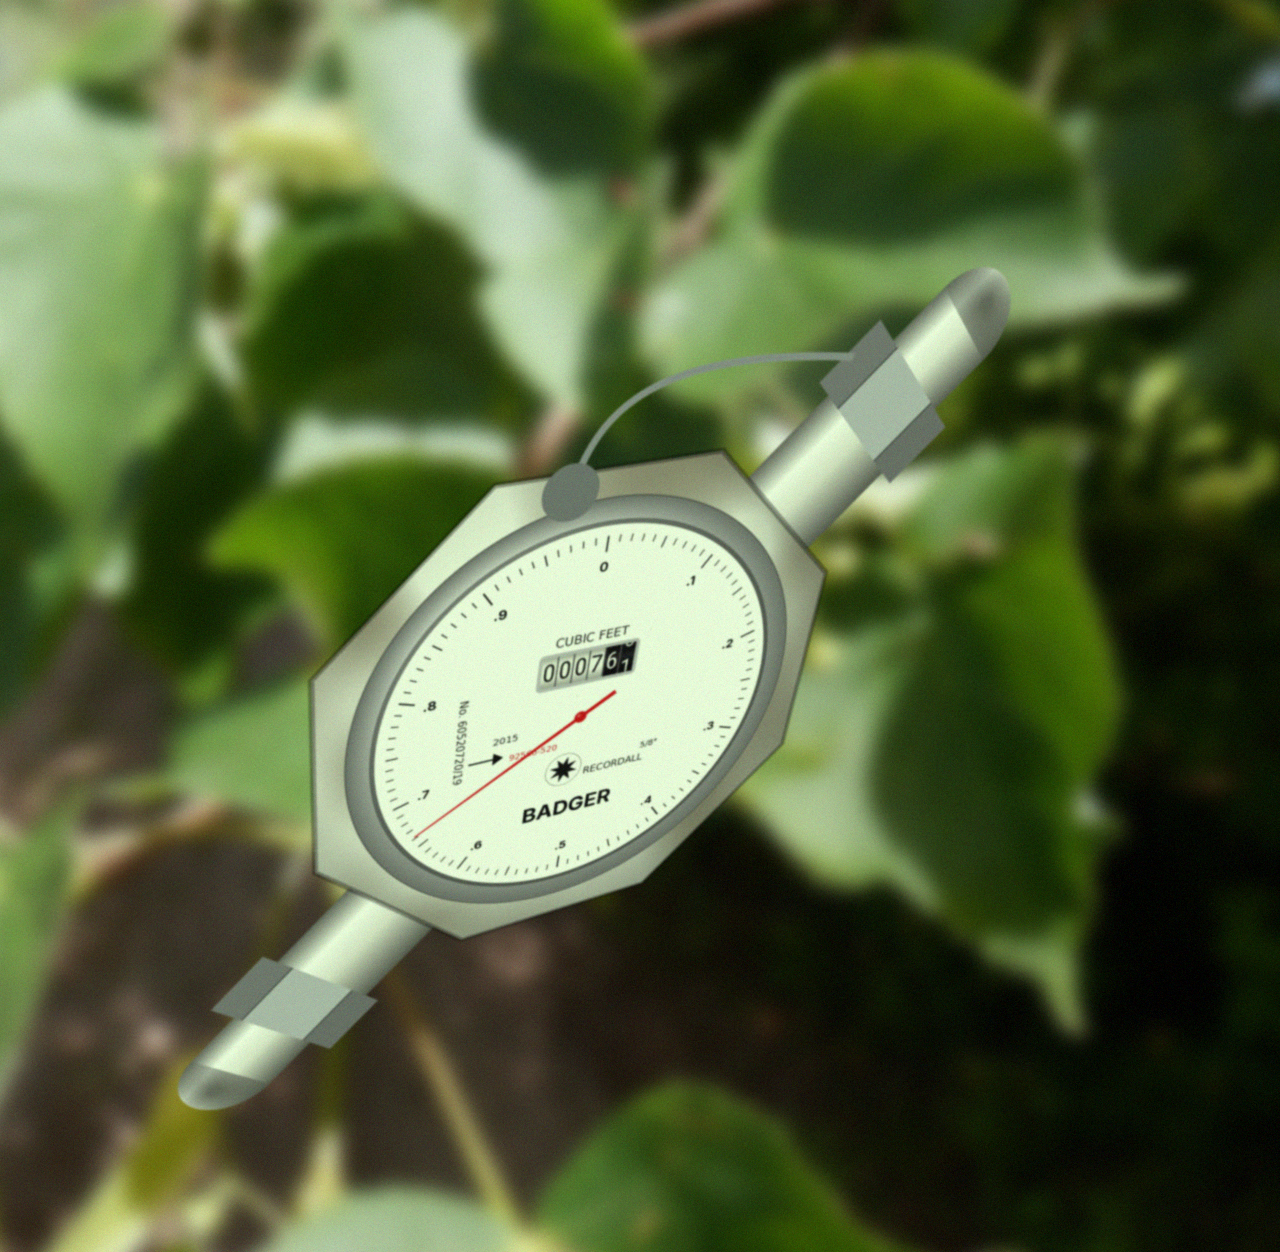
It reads 760.66 ft³
